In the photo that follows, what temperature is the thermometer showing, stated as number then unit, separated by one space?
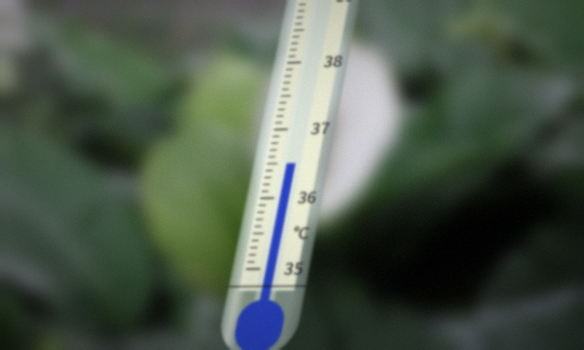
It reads 36.5 °C
